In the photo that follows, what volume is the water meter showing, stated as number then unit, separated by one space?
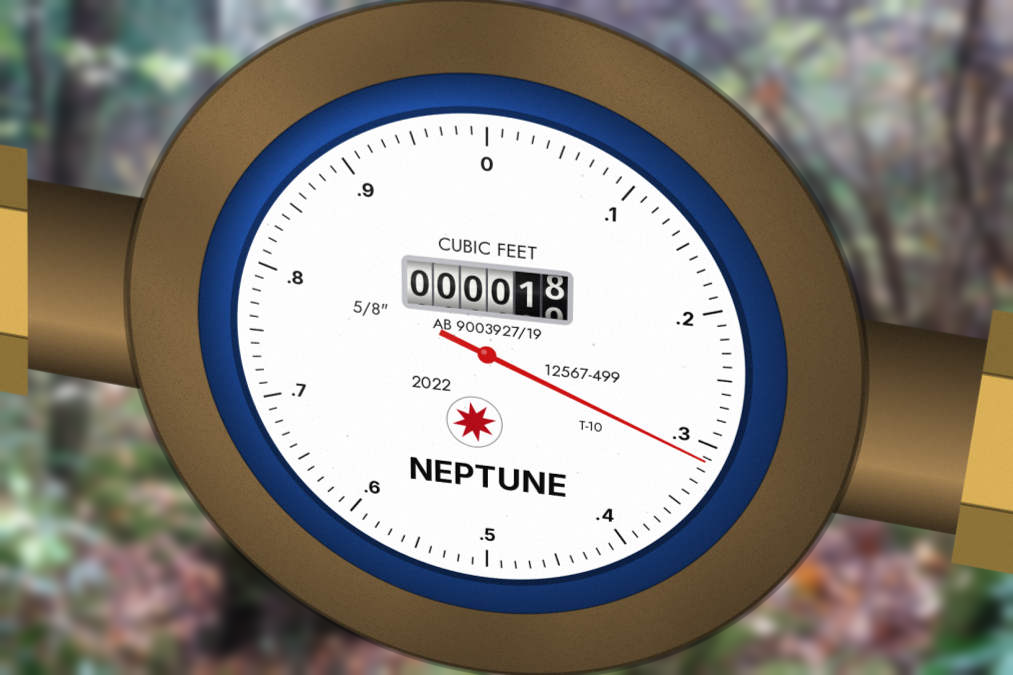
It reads 18.31 ft³
